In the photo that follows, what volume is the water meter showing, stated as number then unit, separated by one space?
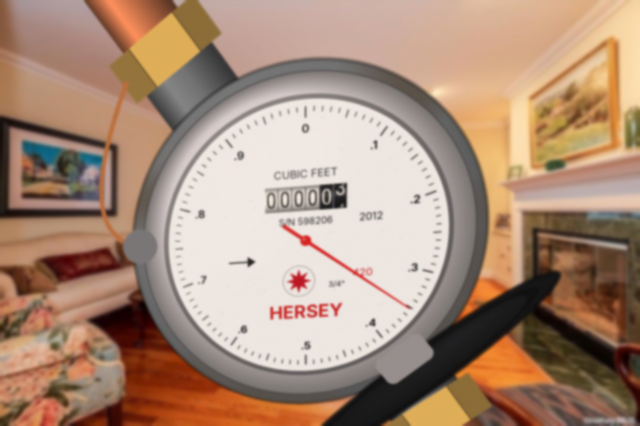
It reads 3.35 ft³
